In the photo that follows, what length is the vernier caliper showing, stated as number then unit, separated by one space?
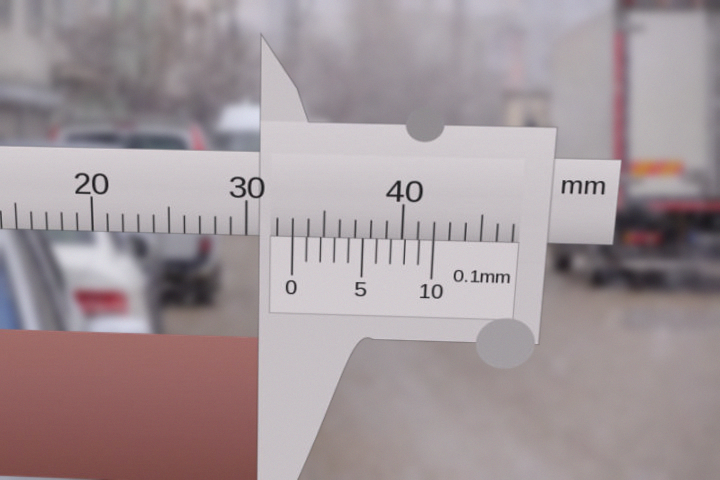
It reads 33.0 mm
